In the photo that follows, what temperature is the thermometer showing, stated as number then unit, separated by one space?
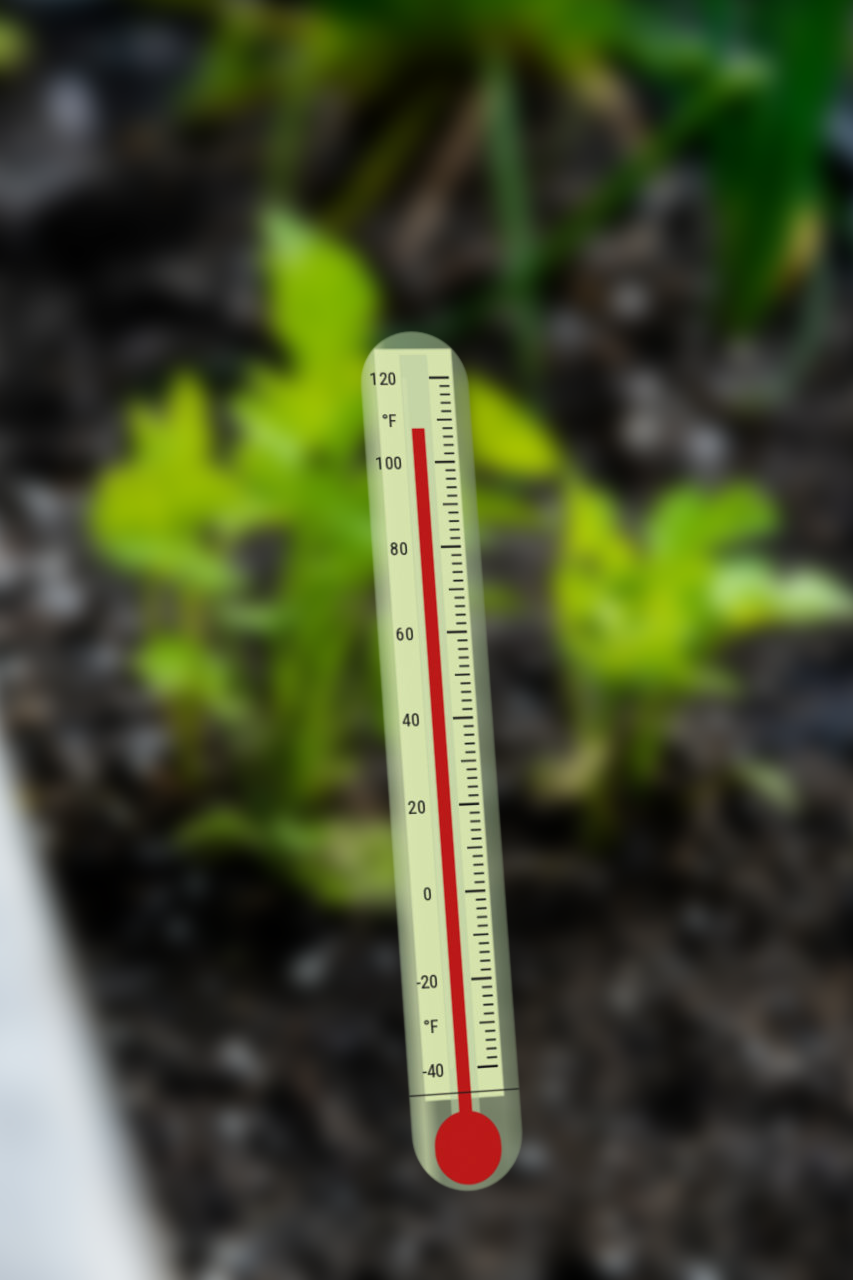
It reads 108 °F
